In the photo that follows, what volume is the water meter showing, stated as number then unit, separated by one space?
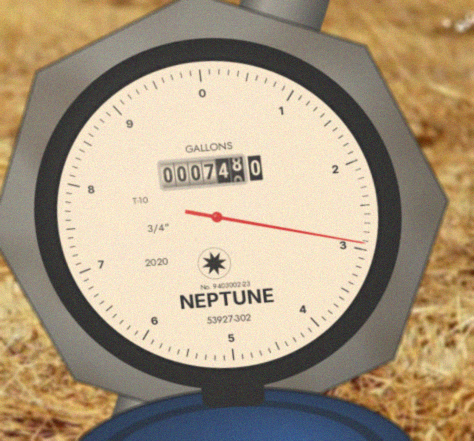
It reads 7482.9 gal
